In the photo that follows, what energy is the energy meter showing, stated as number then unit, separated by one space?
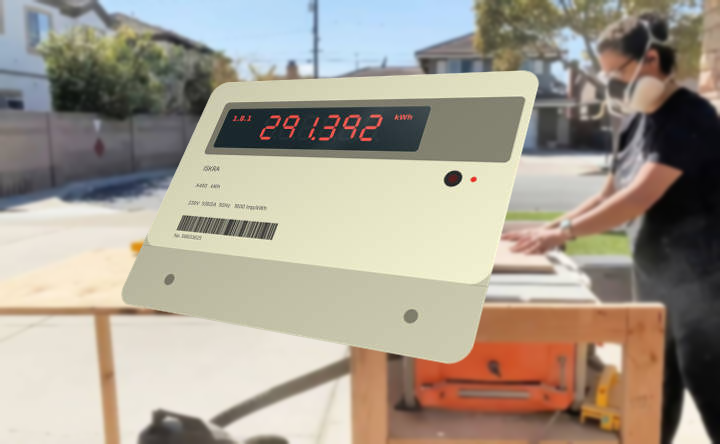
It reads 291.392 kWh
